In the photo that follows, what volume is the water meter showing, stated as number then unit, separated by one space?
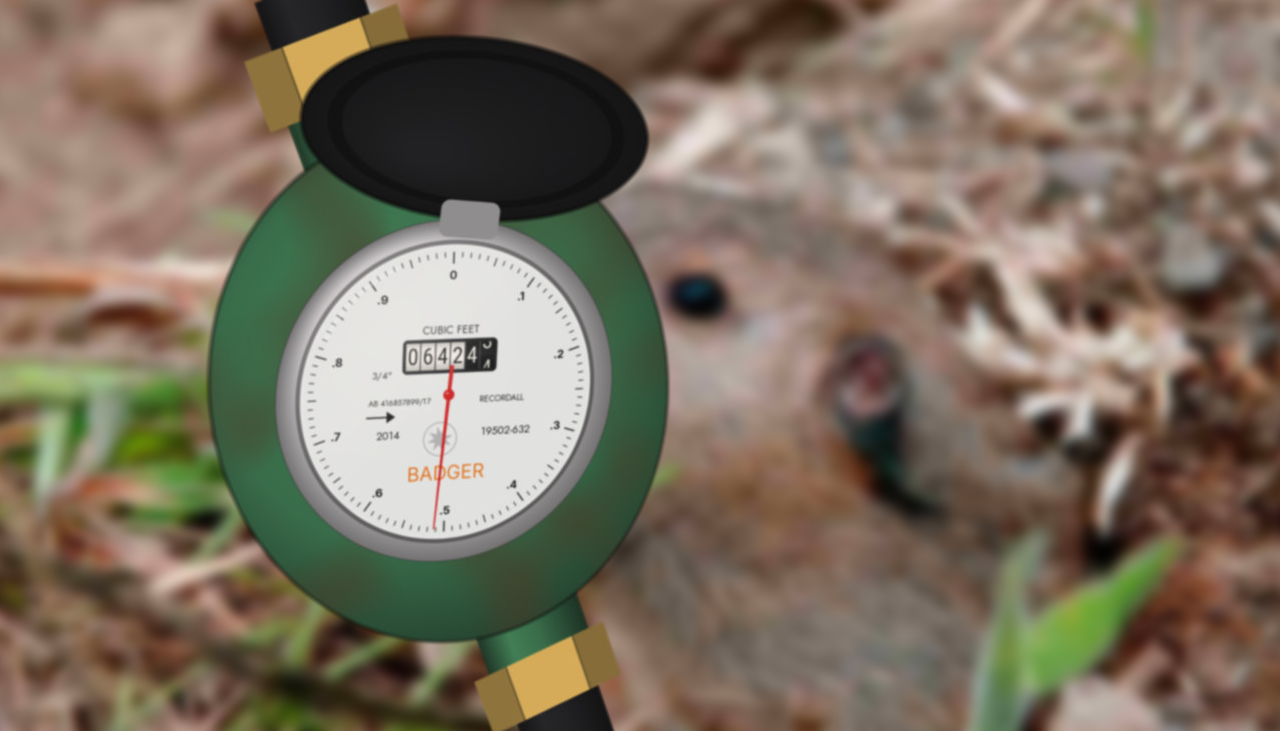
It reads 64243.51 ft³
